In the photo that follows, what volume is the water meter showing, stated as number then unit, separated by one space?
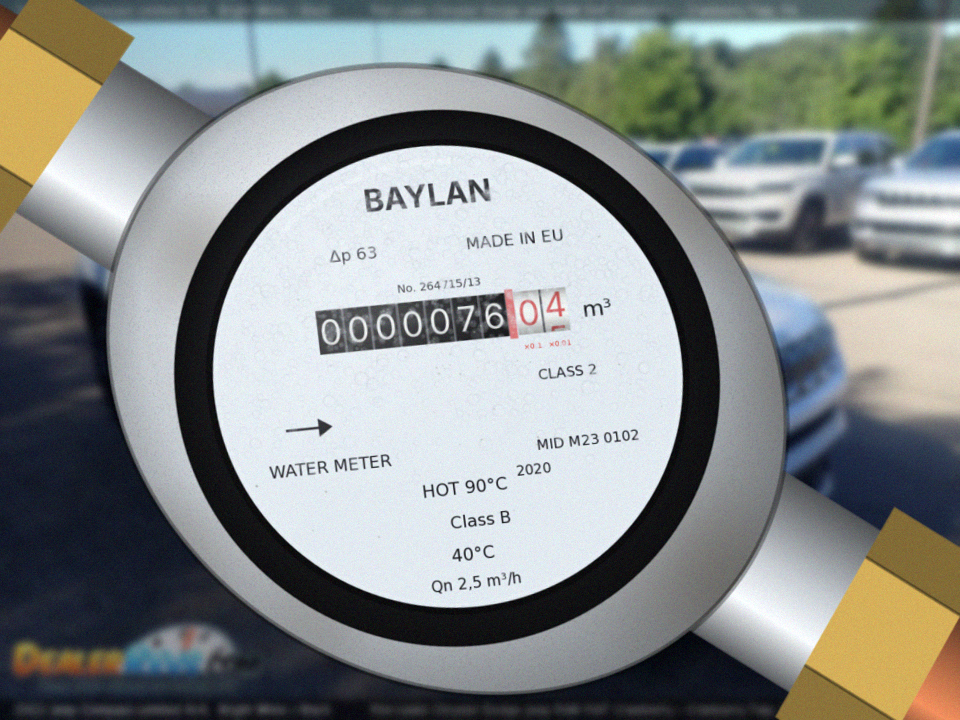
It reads 76.04 m³
